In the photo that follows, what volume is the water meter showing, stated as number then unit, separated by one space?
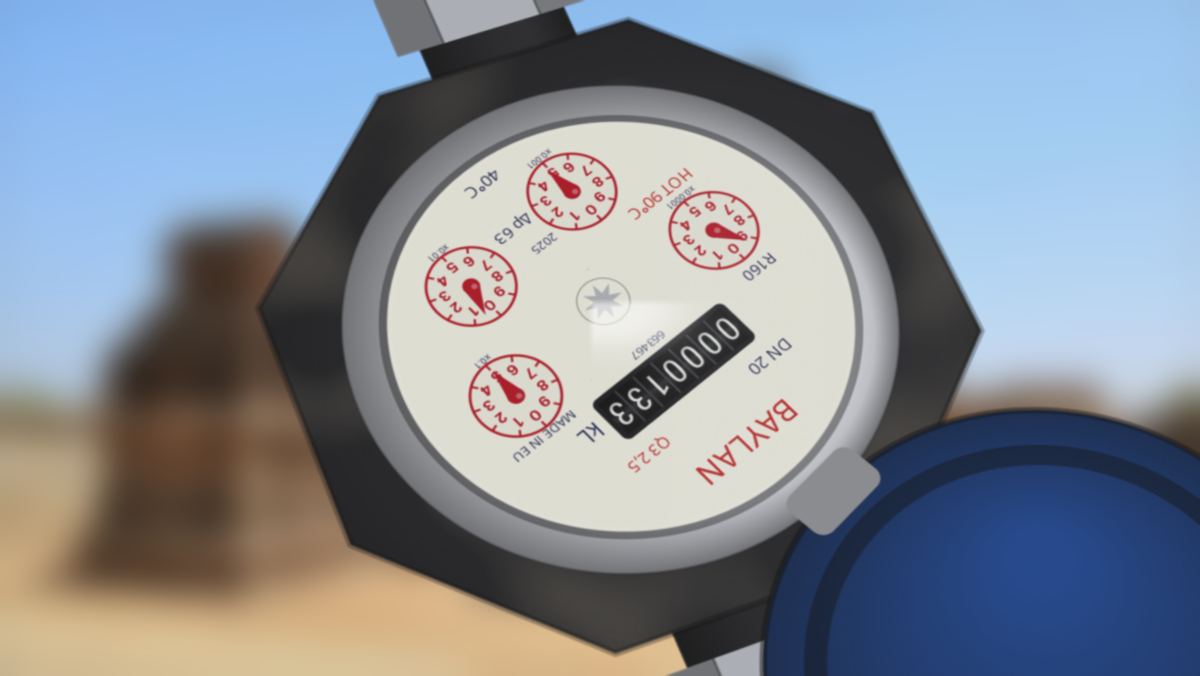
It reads 133.5049 kL
